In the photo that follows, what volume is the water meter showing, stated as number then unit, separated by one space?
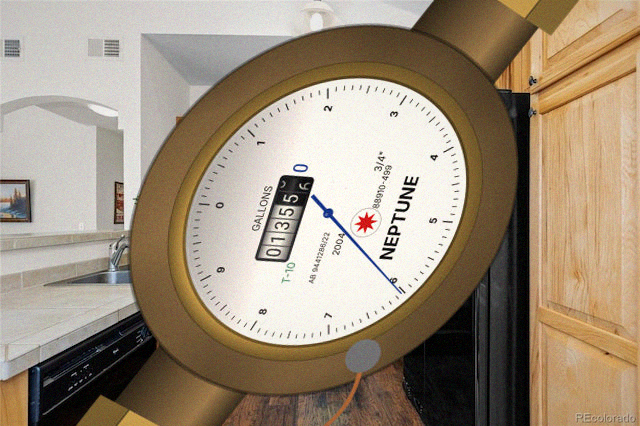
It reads 135556.0 gal
